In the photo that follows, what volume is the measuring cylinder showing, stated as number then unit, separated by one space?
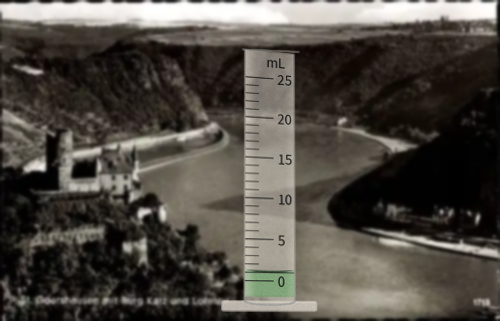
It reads 1 mL
